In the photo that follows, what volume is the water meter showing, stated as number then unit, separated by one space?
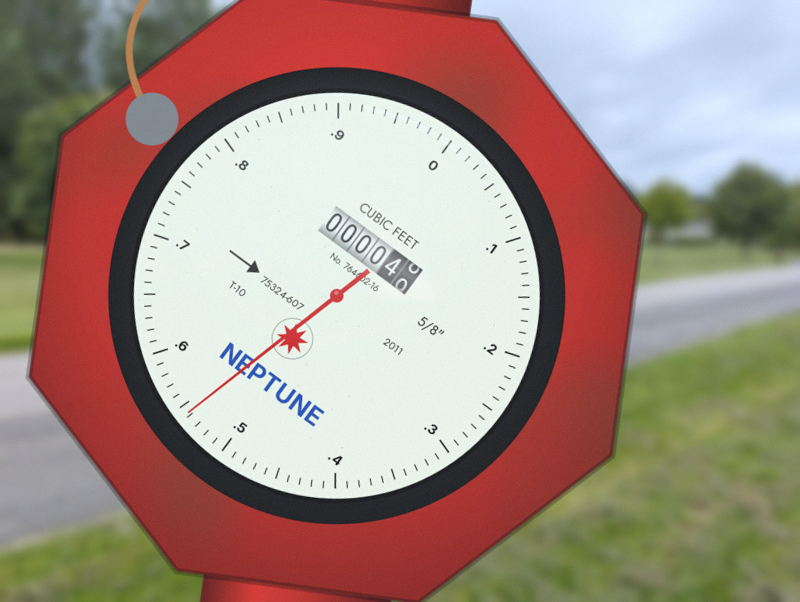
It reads 48.54 ft³
